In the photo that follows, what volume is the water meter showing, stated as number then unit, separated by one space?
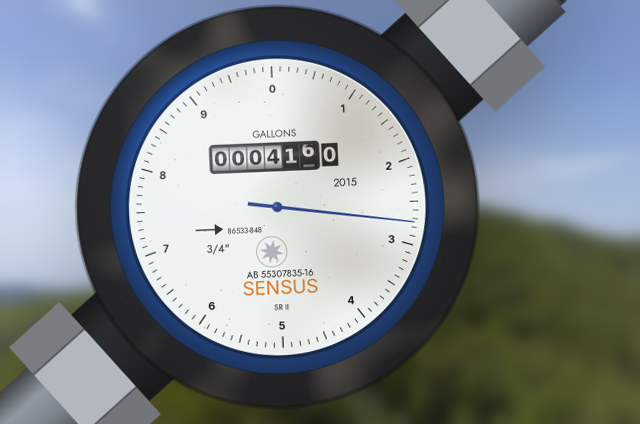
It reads 4162.7 gal
